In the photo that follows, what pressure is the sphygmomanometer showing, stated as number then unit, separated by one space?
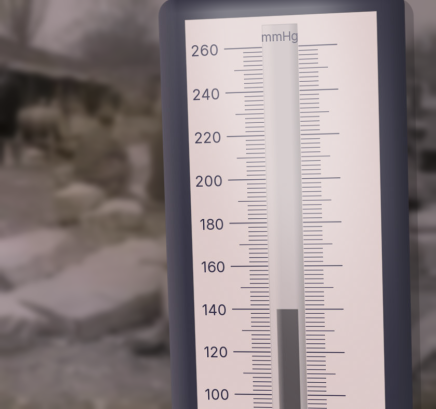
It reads 140 mmHg
